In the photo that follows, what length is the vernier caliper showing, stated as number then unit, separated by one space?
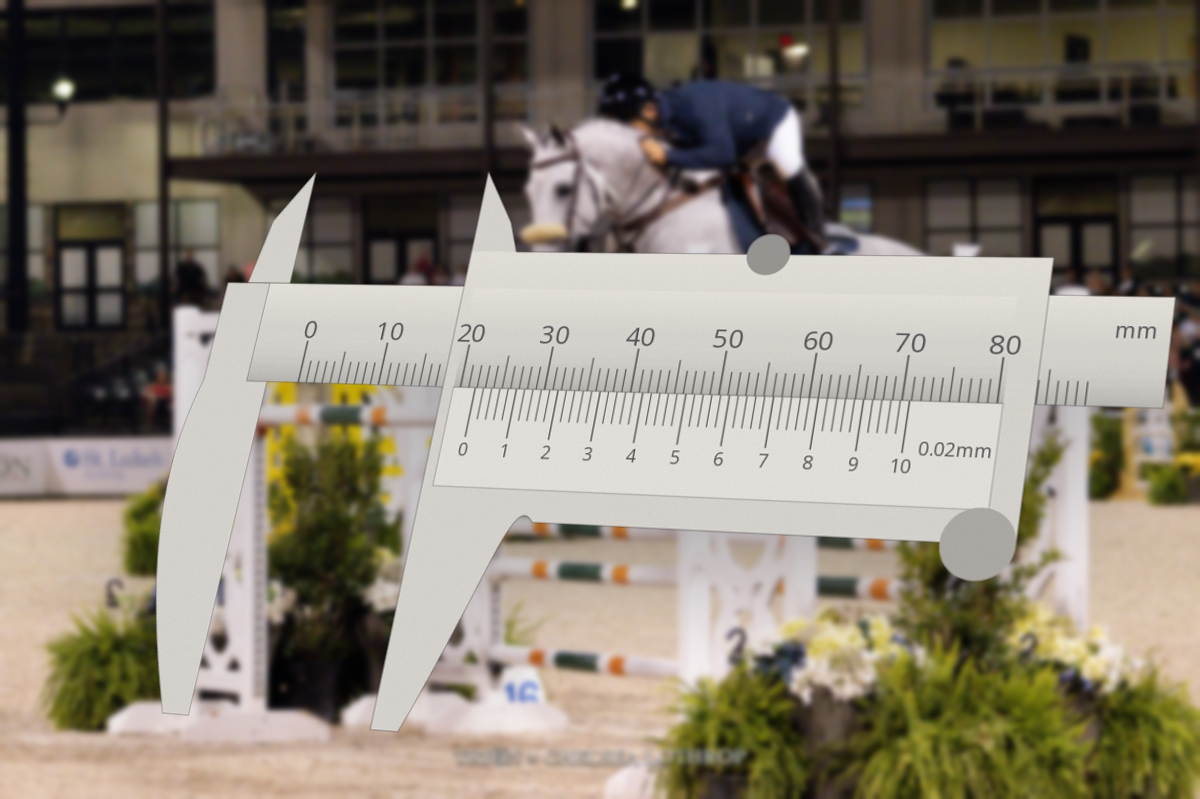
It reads 21.8 mm
